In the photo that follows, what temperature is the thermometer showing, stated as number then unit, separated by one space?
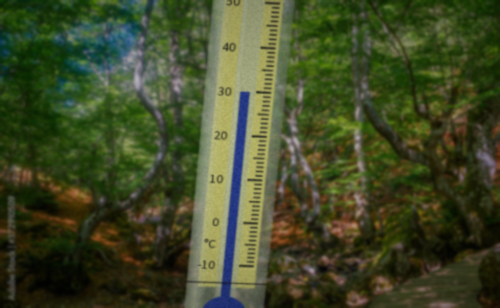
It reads 30 °C
